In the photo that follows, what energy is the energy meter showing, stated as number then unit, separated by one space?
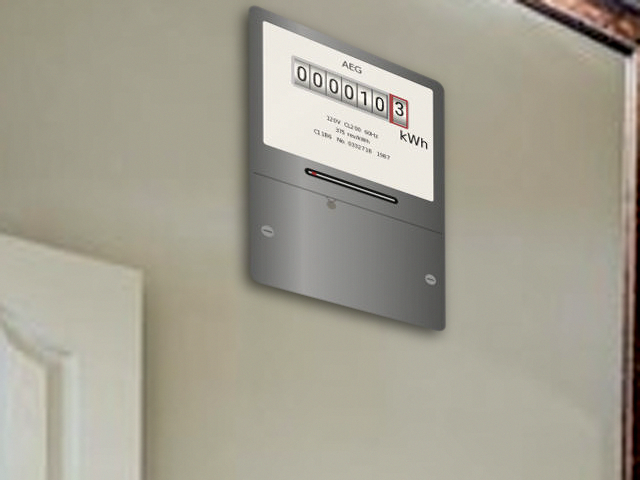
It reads 10.3 kWh
